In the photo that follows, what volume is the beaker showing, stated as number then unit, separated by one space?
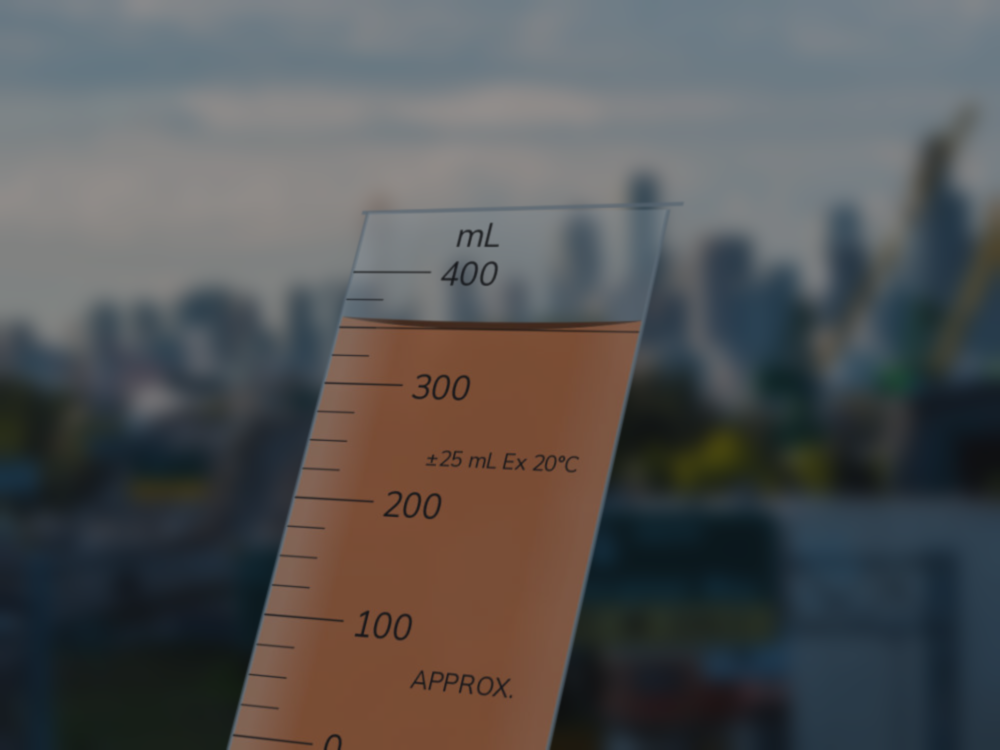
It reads 350 mL
